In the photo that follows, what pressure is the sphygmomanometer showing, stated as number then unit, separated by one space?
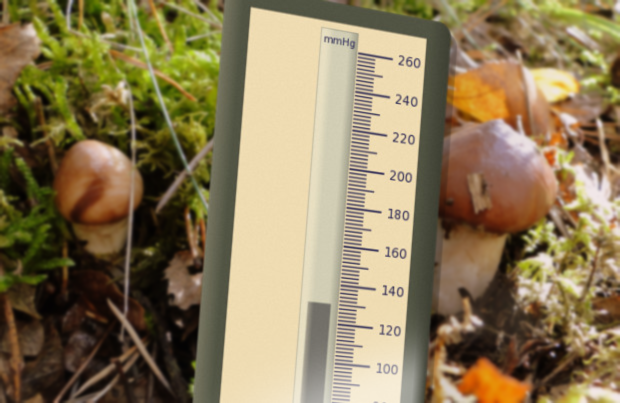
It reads 130 mmHg
